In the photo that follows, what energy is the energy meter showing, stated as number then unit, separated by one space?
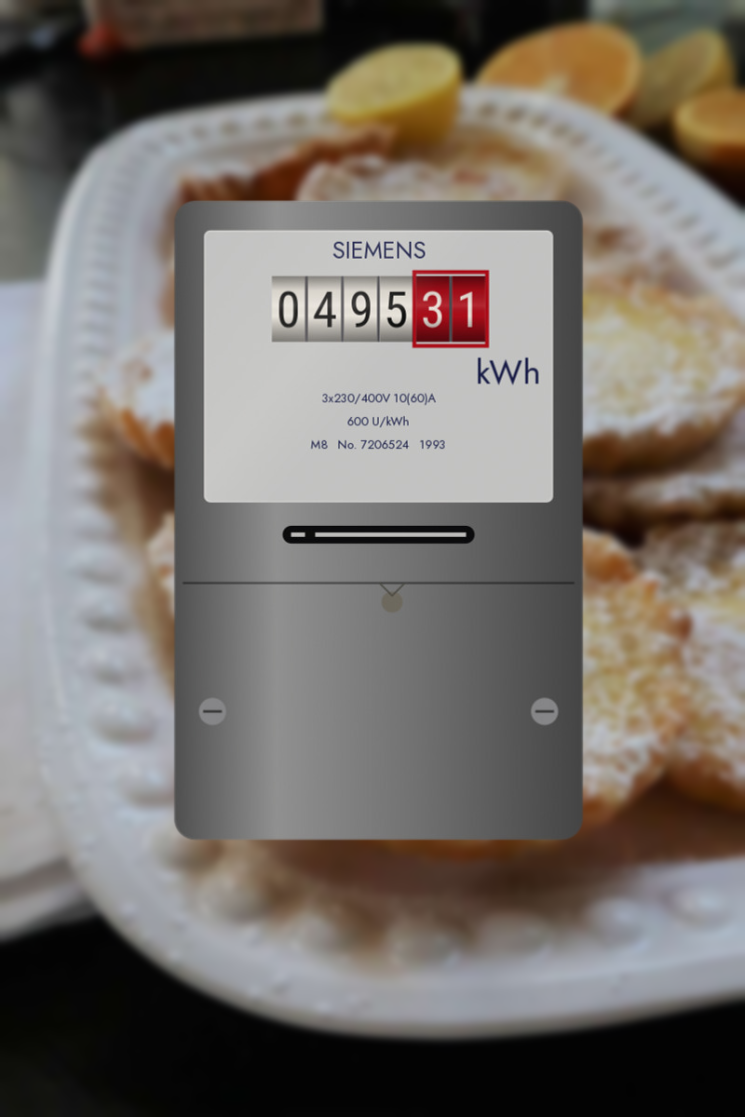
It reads 495.31 kWh
